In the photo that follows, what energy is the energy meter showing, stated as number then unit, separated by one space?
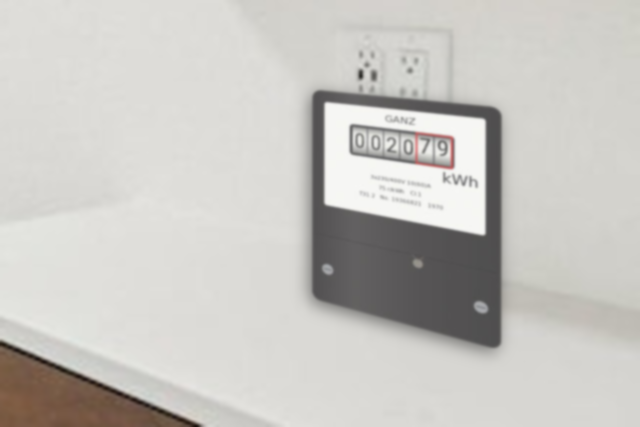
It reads 20.79 kWh
